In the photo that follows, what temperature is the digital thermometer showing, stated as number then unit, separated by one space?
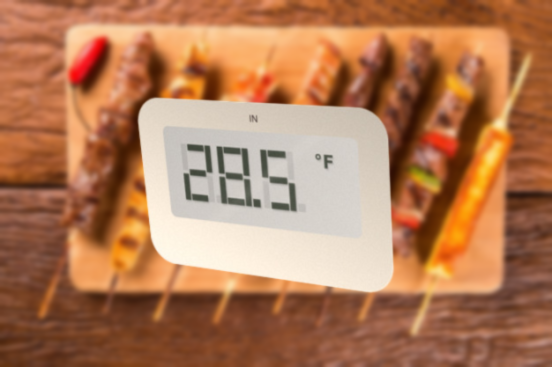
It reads 28.5 °F
